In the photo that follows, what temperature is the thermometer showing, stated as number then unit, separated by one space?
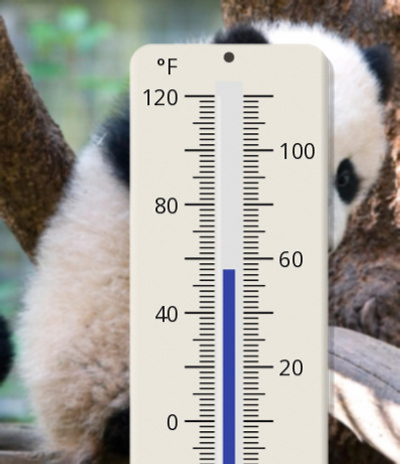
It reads 56 °F
